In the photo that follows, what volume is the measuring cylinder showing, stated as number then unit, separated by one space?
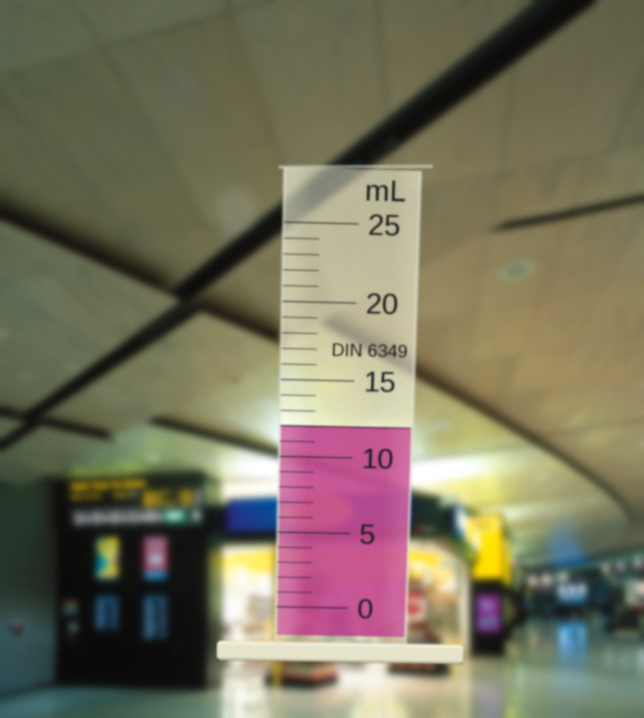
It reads 12 mL
